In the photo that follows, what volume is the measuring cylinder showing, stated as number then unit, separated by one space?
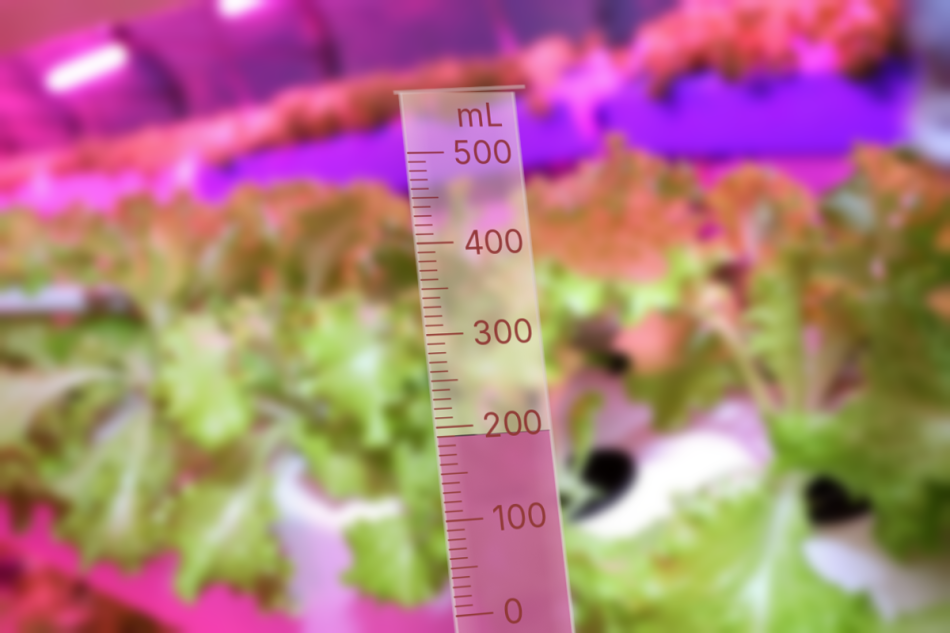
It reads 190 mL
